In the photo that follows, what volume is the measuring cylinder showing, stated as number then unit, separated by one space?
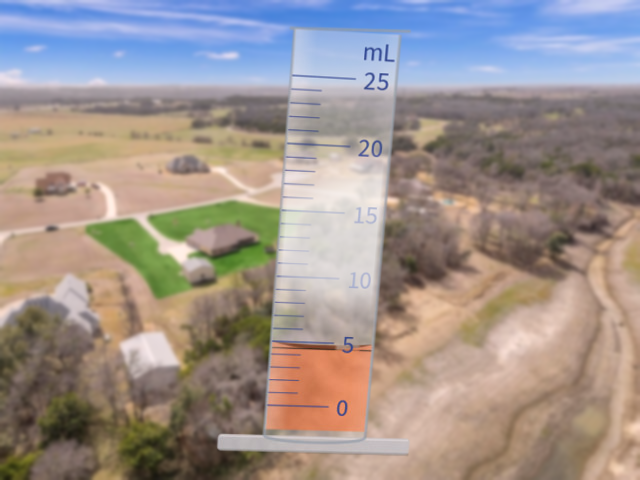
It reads 4.5 mL
